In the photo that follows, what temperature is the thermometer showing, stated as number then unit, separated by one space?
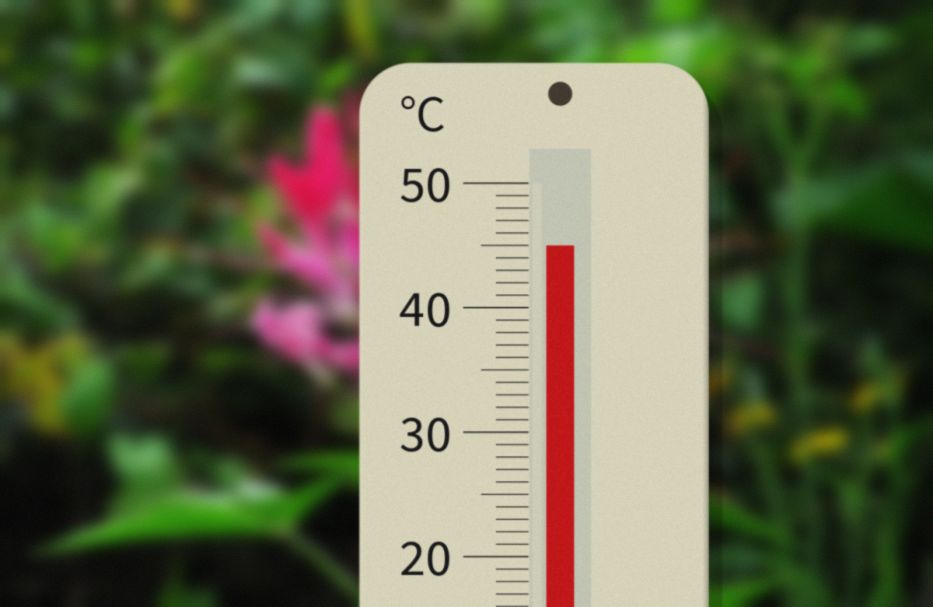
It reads 45 °C
